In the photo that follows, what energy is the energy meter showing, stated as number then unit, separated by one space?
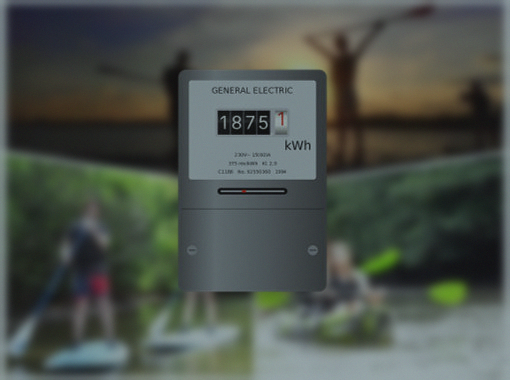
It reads 1875.1 kWh
